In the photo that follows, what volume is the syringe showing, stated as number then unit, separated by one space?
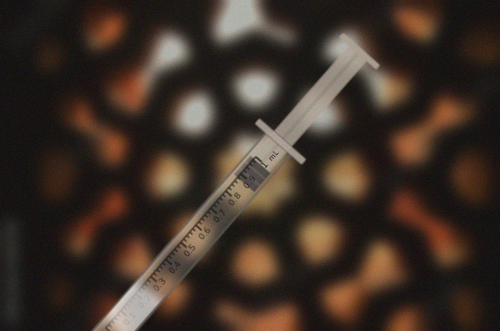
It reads 0.88 mL
